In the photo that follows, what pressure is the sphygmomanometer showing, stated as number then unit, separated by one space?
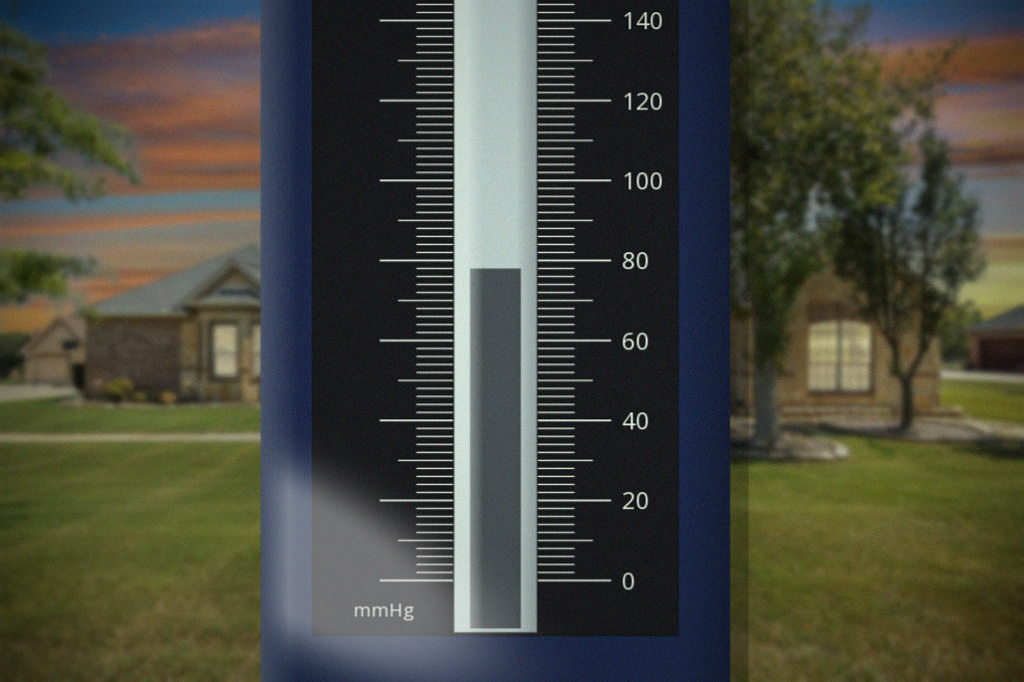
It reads 78 mmHg
